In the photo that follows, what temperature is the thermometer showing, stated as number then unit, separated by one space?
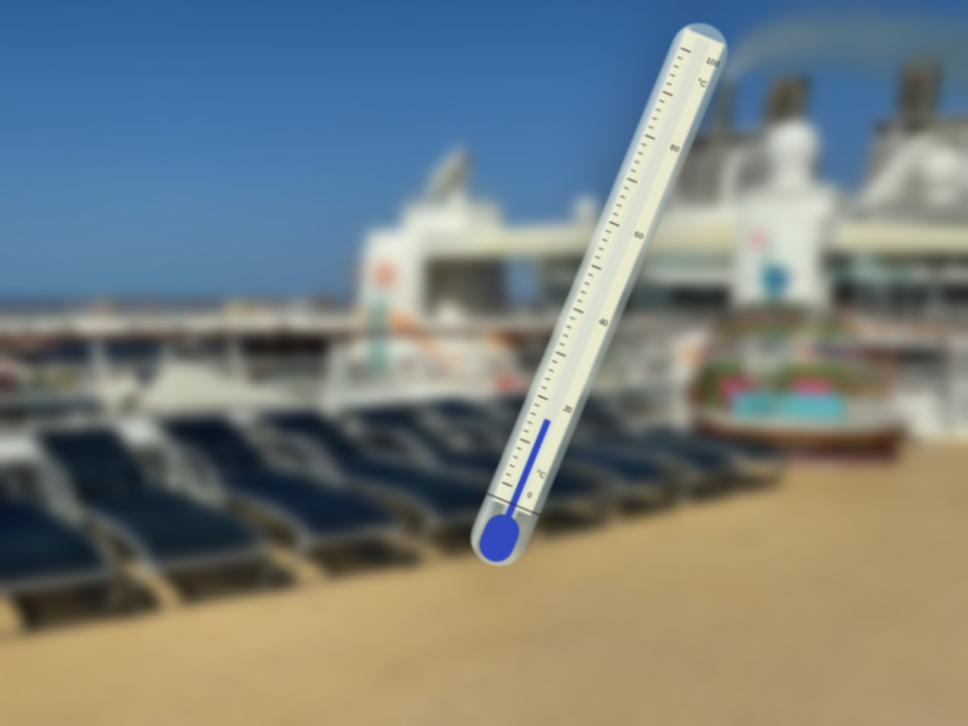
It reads 16 °C
